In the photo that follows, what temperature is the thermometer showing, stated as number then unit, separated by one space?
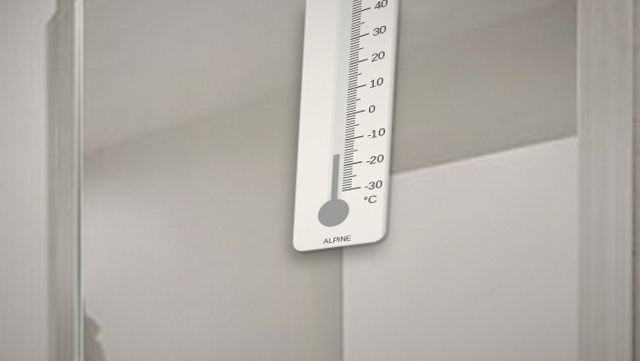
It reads -15 °C
